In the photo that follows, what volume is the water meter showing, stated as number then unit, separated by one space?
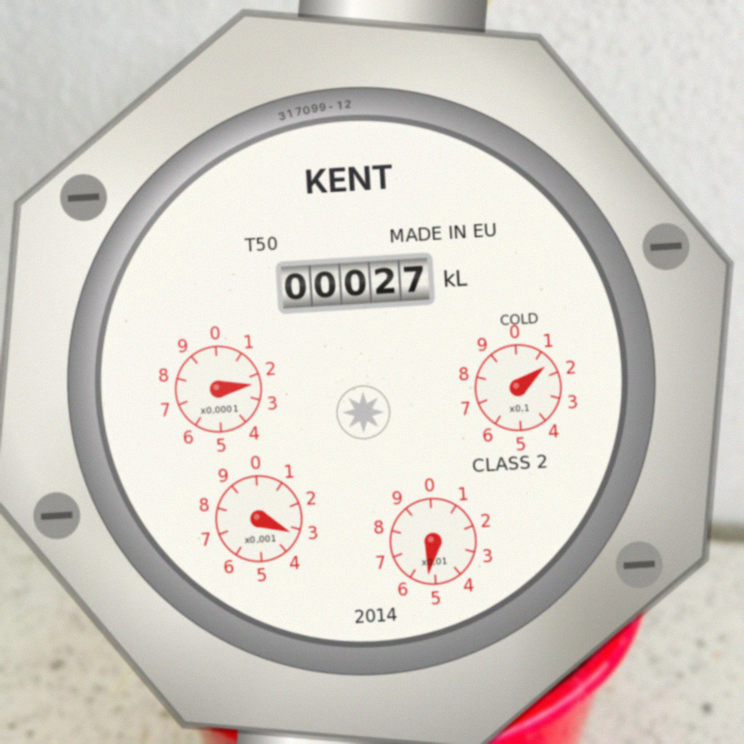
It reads 27.1532 kL
